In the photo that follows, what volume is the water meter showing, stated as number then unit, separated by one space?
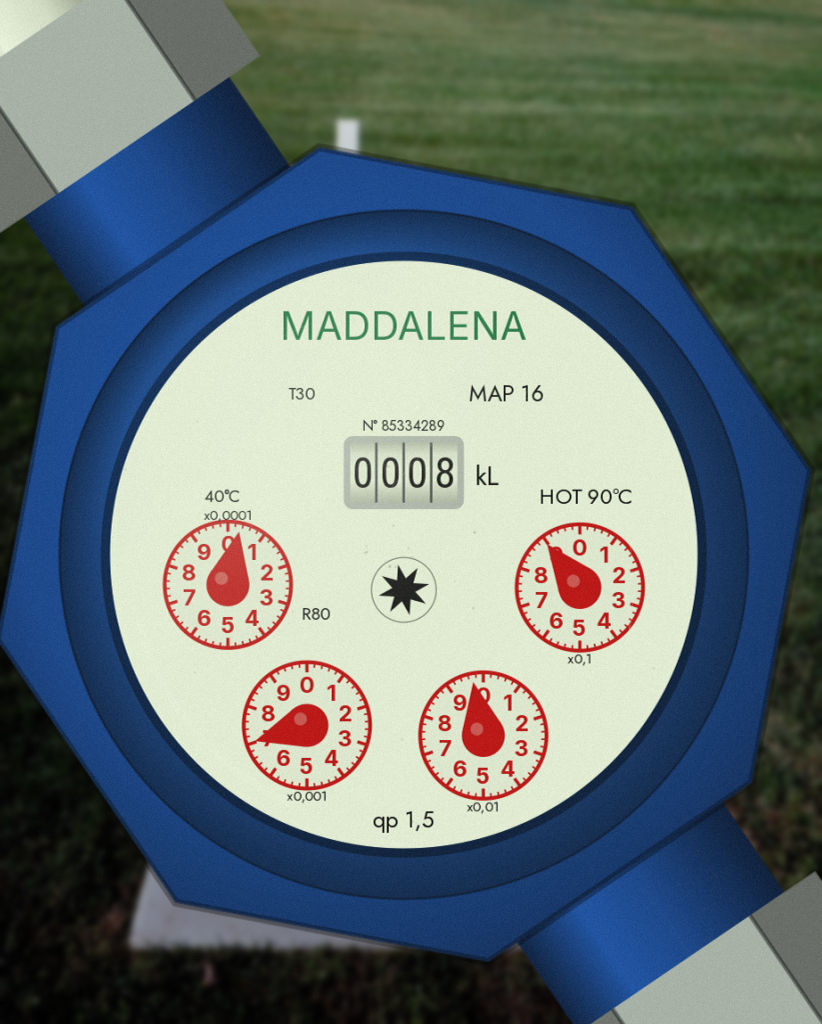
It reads 8.8970 kL
